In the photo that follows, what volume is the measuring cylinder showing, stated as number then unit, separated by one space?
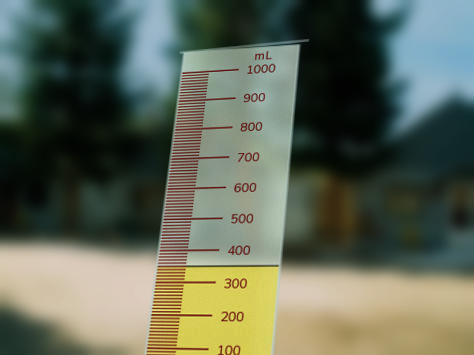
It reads 350 mL
